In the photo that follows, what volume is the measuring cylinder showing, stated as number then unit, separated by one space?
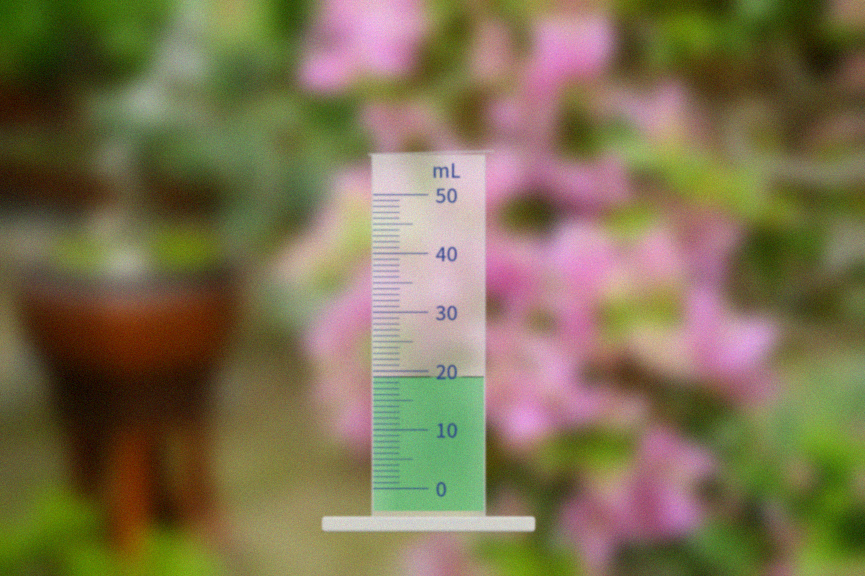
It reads 19 mL
